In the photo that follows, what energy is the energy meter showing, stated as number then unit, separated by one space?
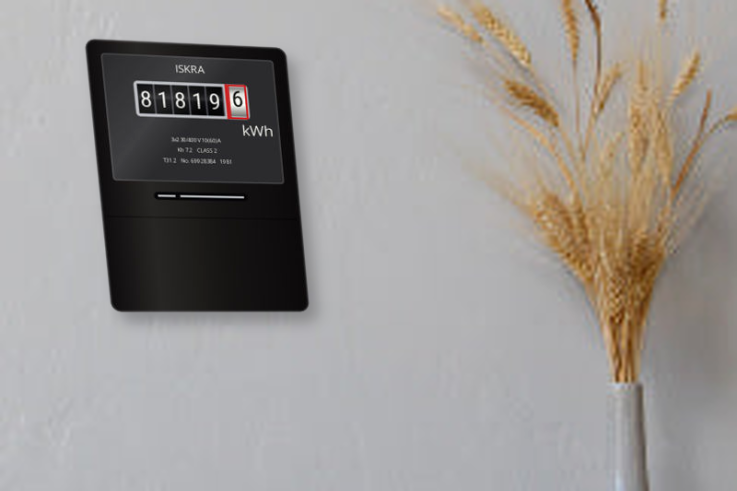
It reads 81819.6 kWh
